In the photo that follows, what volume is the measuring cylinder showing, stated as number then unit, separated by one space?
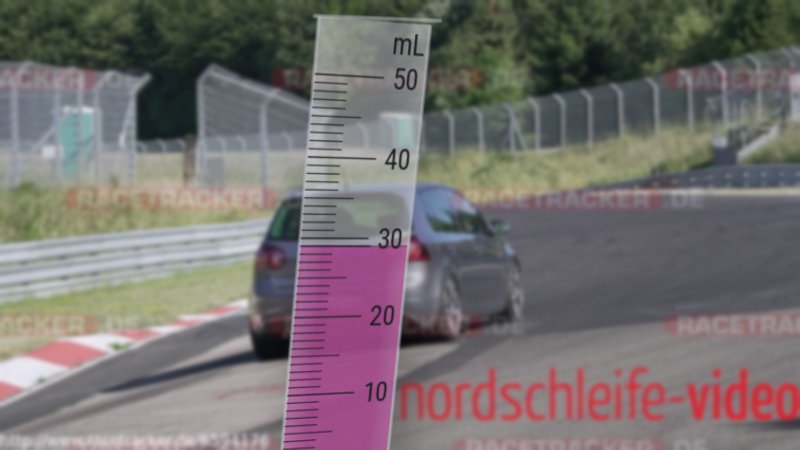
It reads 29 mL
